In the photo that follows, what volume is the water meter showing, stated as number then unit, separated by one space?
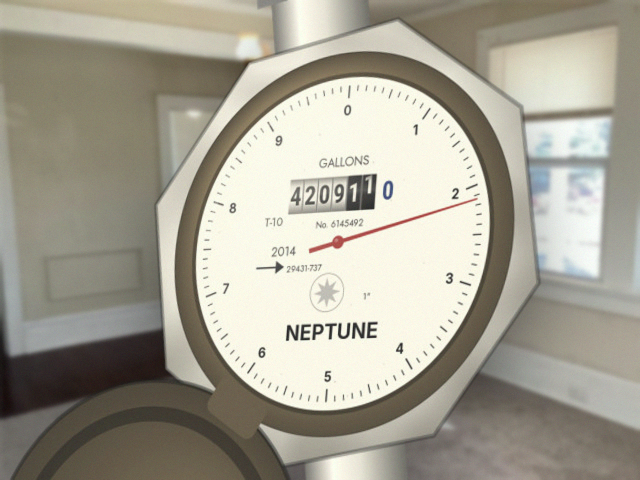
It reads 4209112.1 gal
